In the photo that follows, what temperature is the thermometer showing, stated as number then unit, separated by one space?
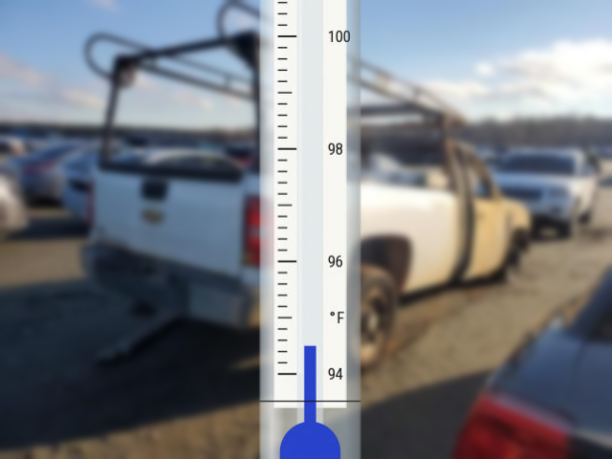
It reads 94.5 °F
